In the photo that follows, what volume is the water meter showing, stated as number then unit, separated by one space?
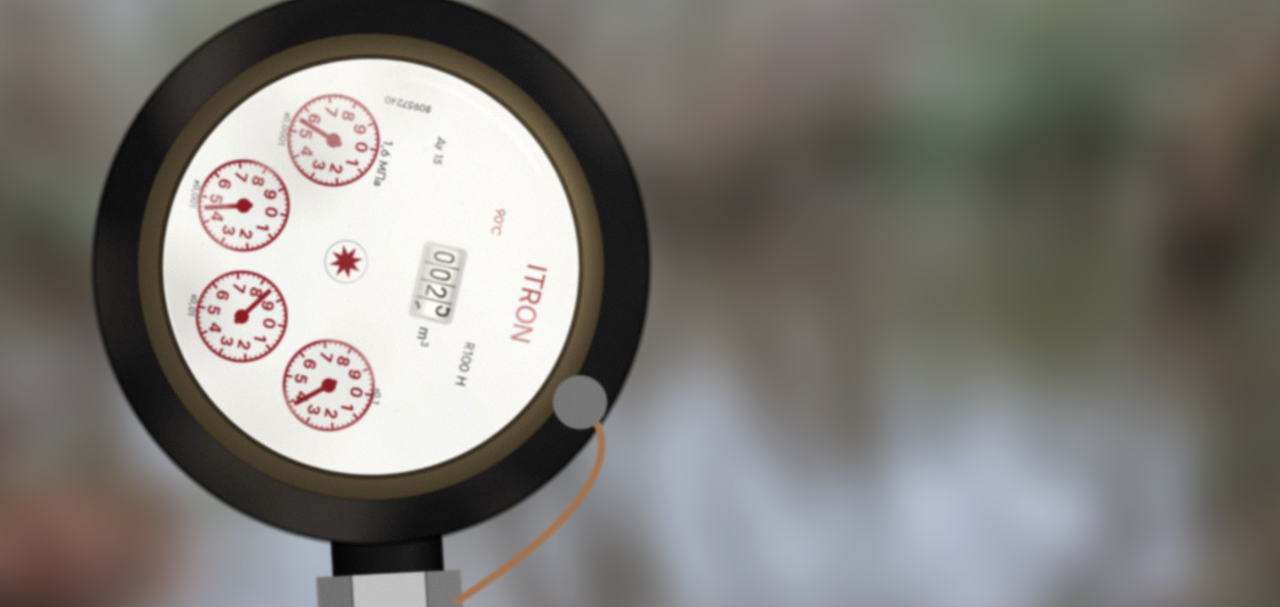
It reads 25.3845 m³
